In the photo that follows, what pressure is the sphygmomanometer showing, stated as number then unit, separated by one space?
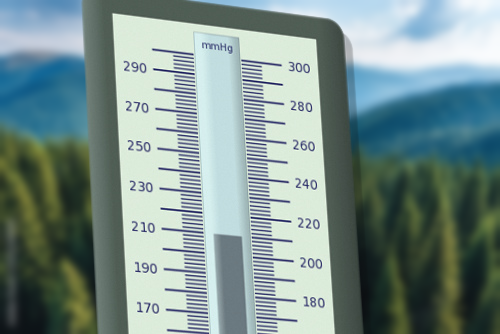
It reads 210 mmHg
